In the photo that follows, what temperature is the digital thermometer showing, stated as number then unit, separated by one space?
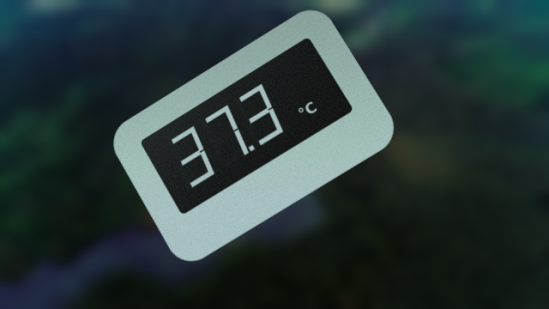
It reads 37.3 °C
